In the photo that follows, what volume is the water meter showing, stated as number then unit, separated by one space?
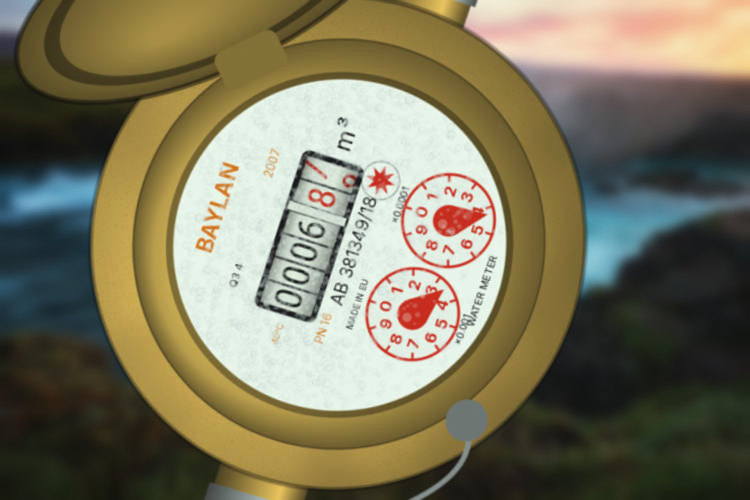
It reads 6.8734 m³
